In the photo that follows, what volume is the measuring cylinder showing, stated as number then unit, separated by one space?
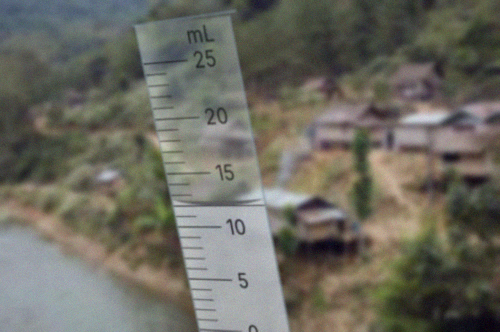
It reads 12 mL
